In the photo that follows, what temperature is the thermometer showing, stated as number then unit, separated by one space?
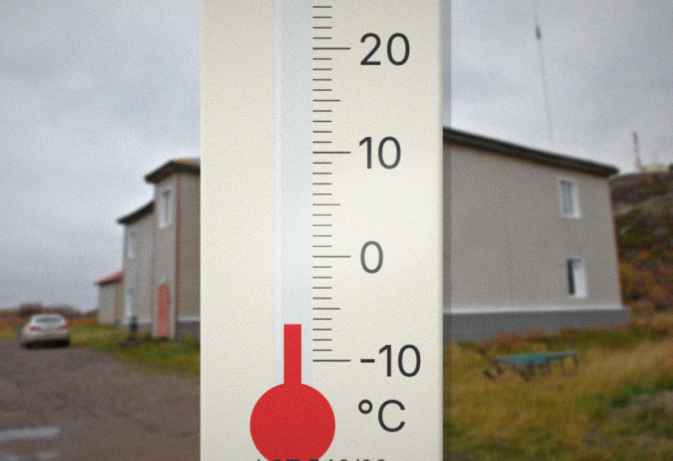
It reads -6.5 °C
